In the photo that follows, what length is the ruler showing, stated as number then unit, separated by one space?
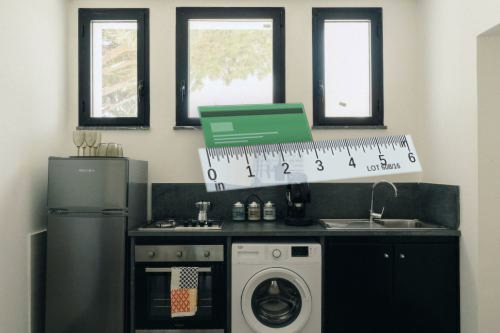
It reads 3 in
